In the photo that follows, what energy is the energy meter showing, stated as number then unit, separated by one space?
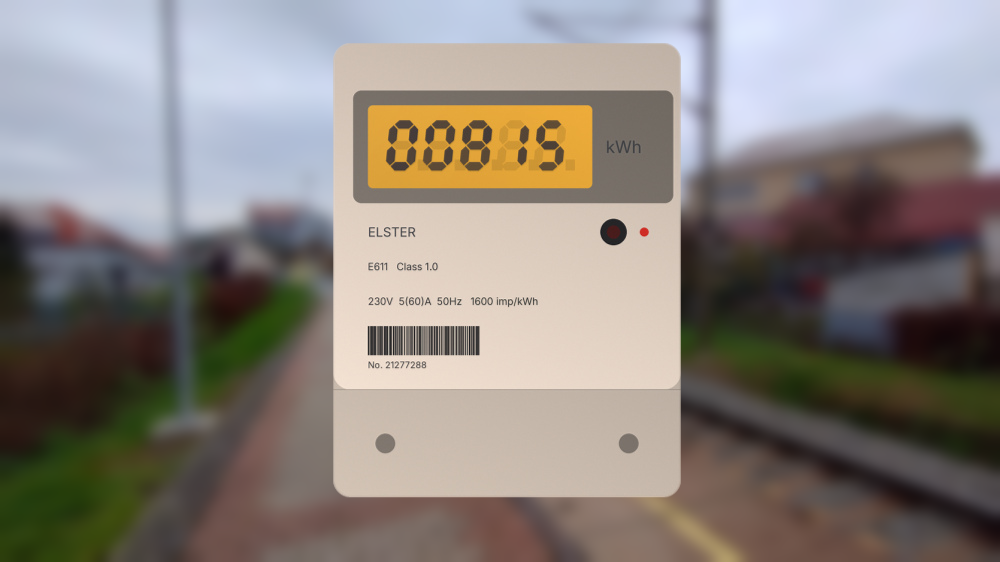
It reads 815 kWh
